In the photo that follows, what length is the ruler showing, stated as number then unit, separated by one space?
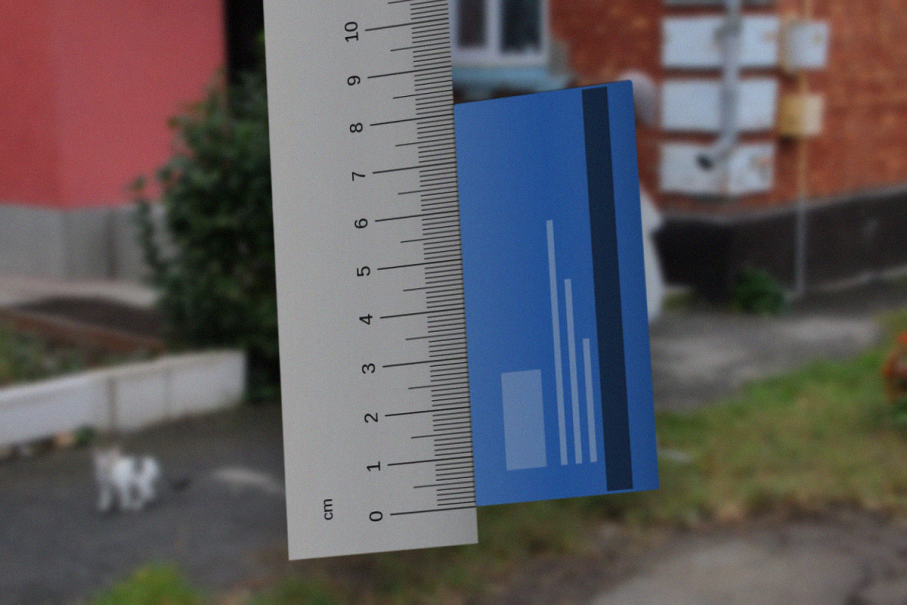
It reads 8.2 cm
